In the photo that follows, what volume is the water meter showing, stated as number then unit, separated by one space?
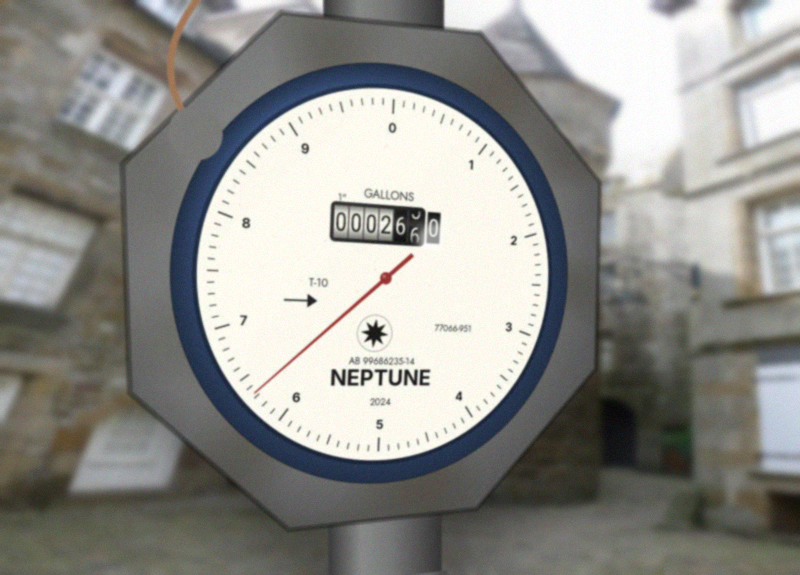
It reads 2656.3 gal
